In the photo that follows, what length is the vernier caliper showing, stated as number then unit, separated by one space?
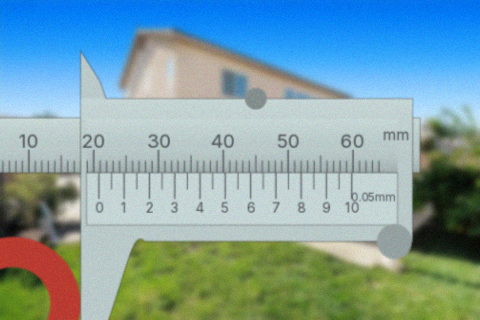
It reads 20.8 mm
